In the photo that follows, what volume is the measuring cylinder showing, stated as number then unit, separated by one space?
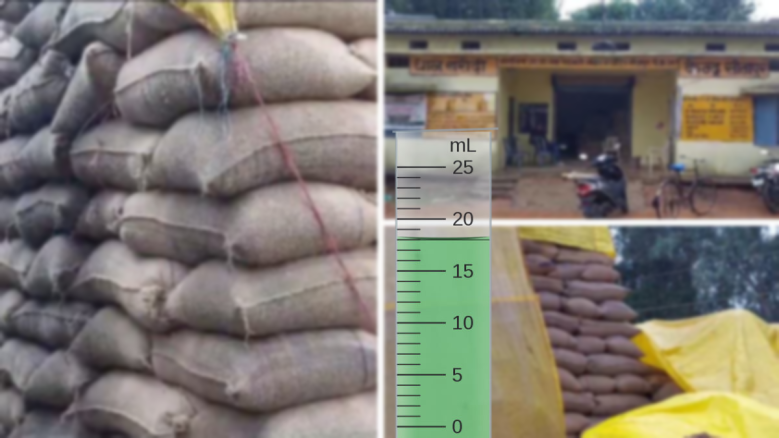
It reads 18 mL
